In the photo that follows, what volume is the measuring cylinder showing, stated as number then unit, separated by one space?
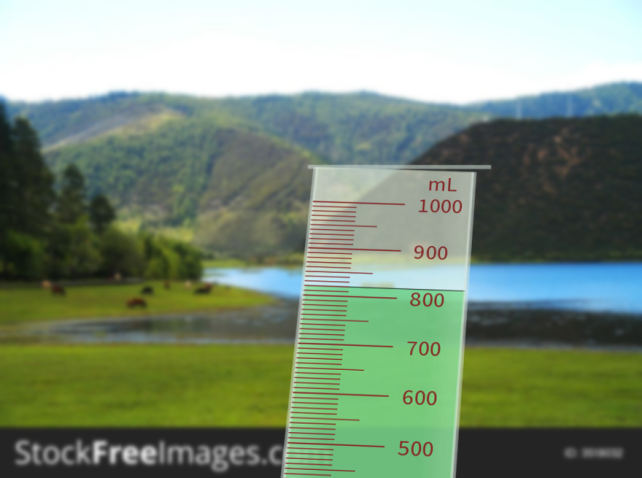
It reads 820 mL
